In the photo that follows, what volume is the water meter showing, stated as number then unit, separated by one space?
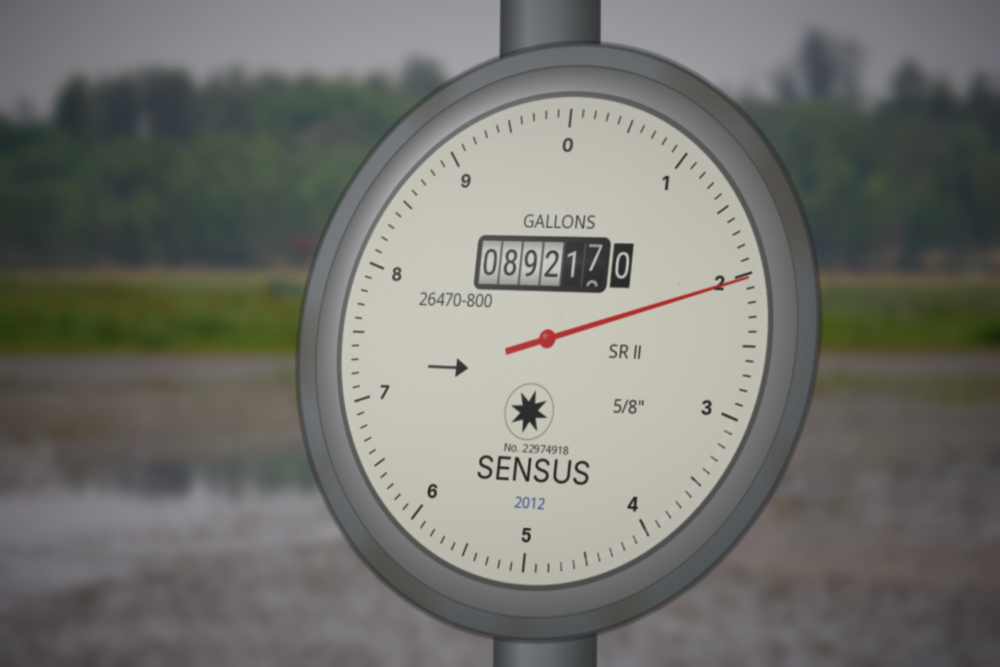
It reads 892172.0 gal
